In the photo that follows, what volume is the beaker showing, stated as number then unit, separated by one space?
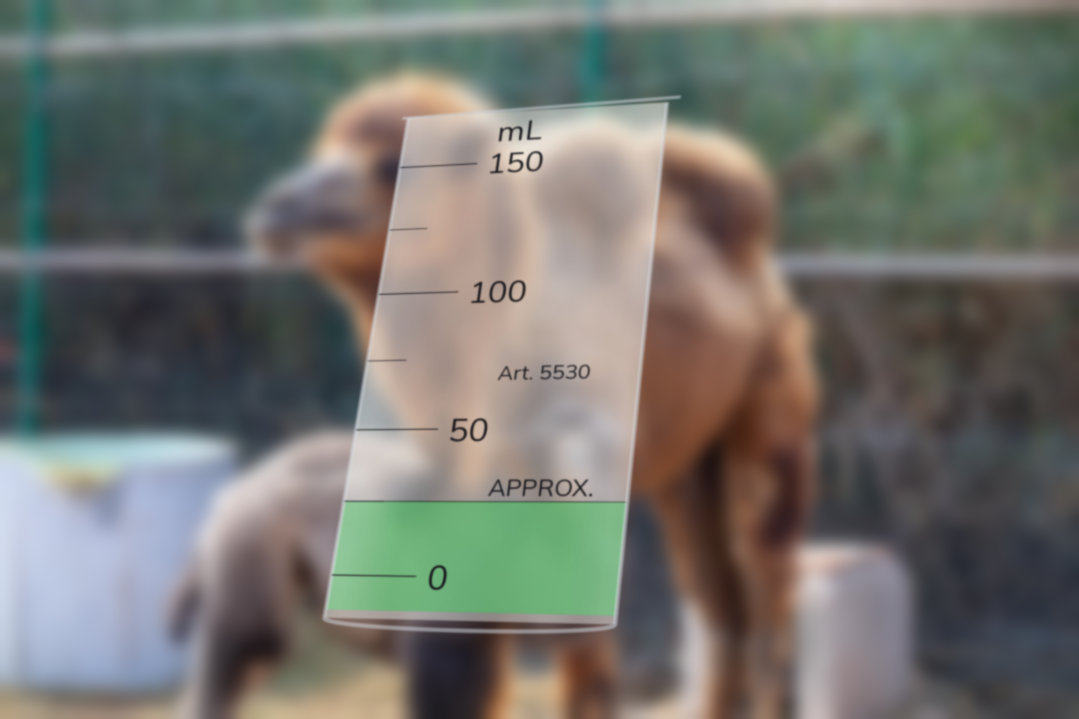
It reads 25 mL
